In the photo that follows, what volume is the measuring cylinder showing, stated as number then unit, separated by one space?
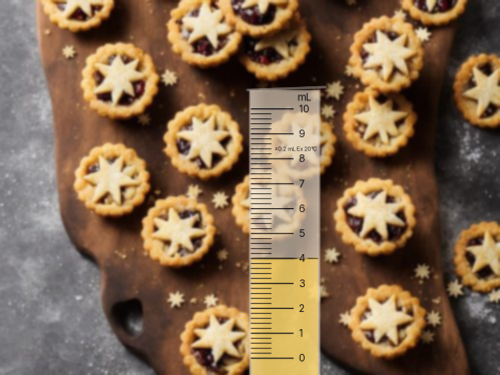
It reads 4 mL
